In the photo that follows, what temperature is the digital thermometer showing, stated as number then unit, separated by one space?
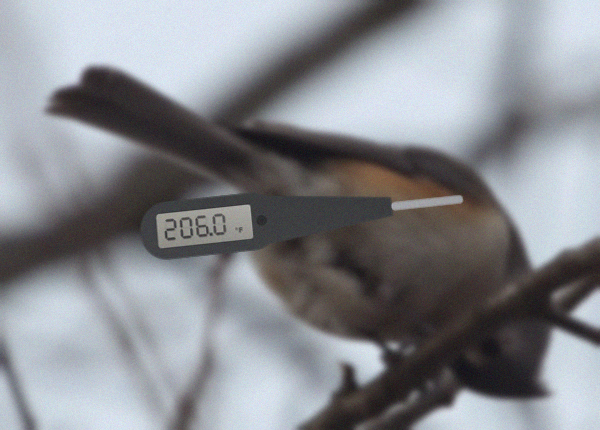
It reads 206.0 °F
